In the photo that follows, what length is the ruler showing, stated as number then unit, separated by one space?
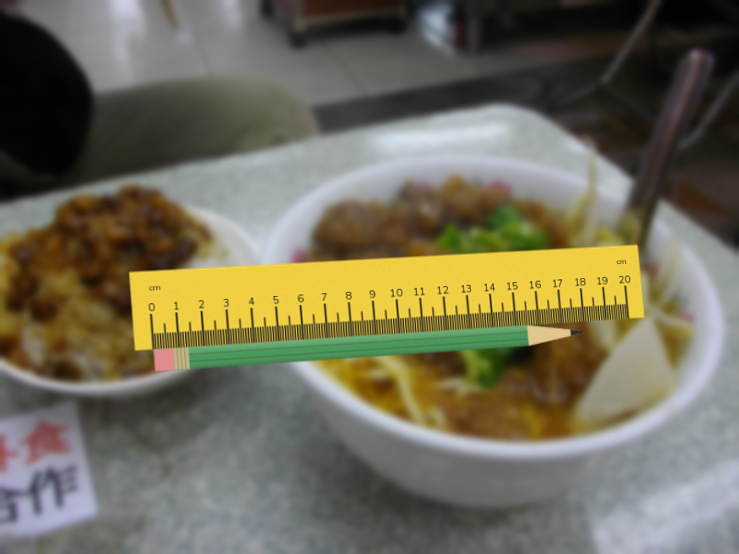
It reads 18 cm
